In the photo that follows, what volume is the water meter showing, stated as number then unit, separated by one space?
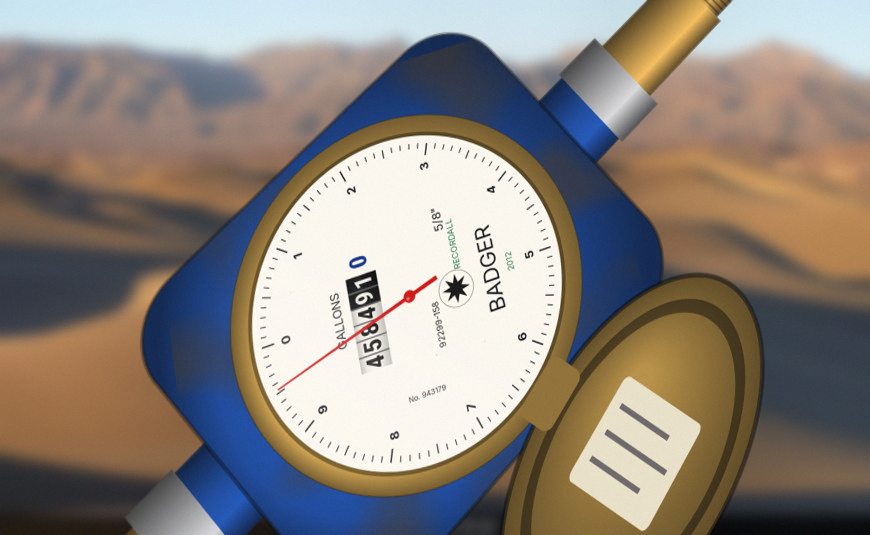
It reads 4584909.5 gal
